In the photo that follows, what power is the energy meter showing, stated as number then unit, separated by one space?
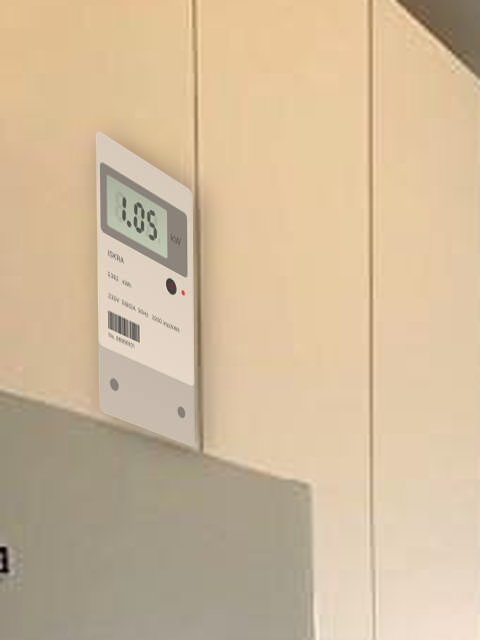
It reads 1.05 kW
